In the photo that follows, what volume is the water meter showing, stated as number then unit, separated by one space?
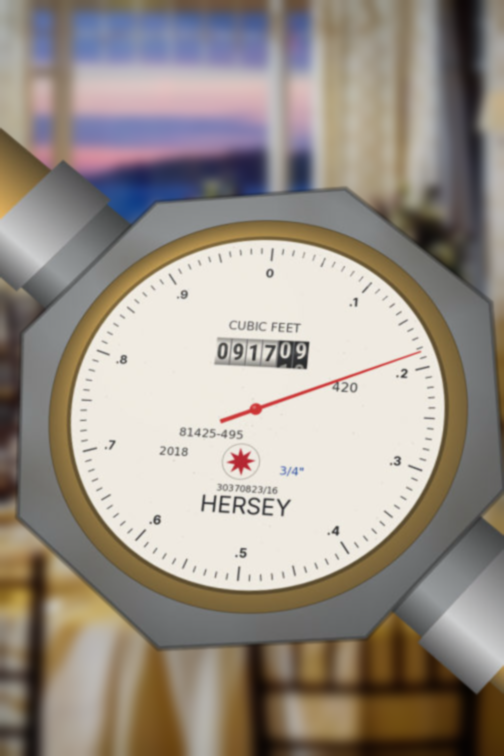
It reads 91709.18 ft³
